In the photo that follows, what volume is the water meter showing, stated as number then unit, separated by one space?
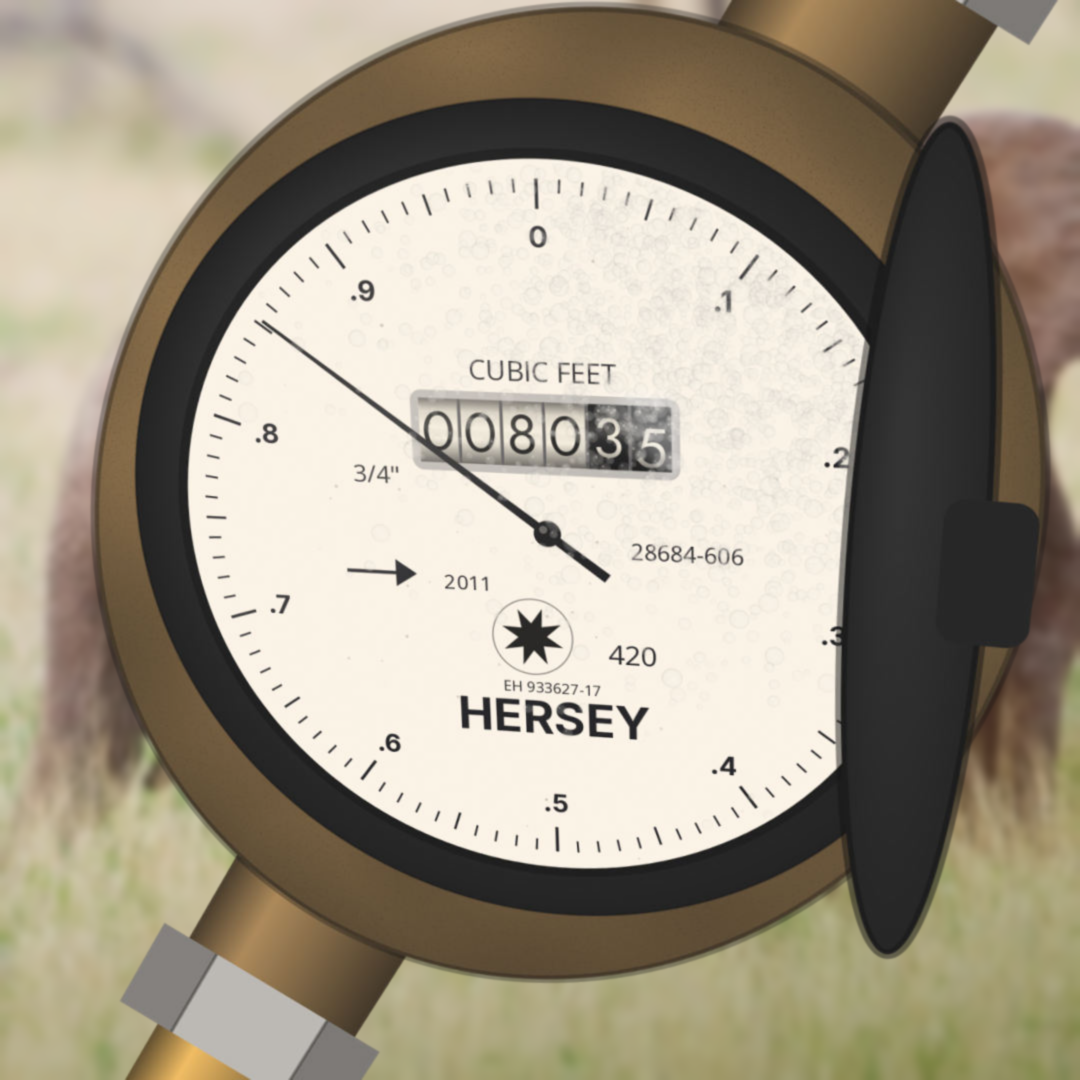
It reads 8034.85 ft³
